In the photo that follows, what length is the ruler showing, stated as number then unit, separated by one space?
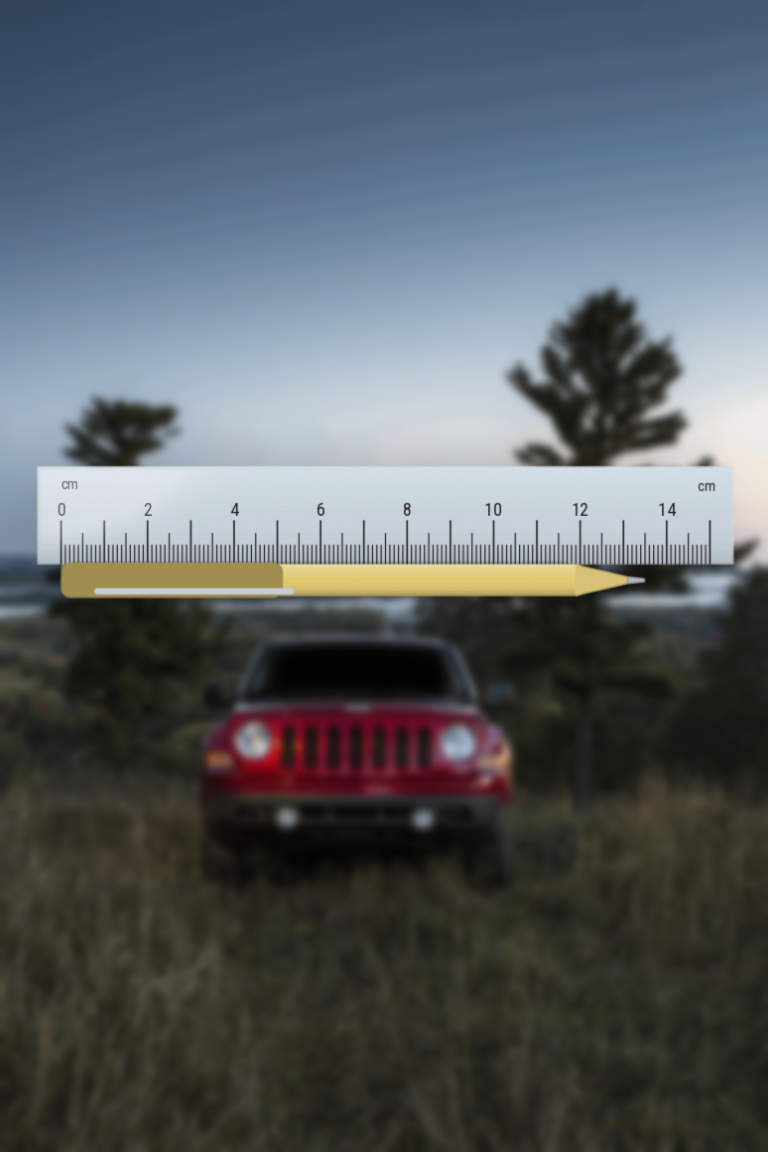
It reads 13.5 cm
